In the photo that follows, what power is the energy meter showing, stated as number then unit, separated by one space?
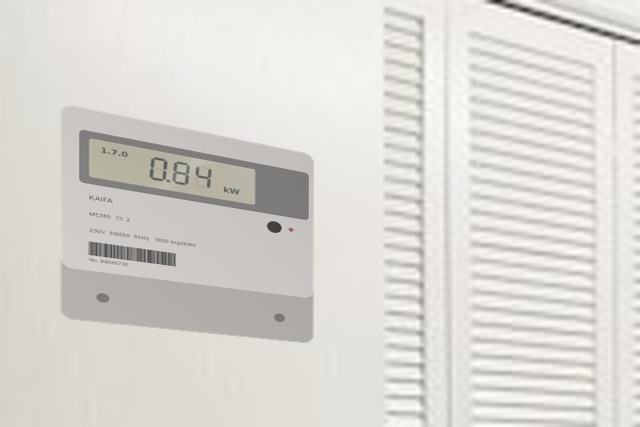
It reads 0.84 kW
